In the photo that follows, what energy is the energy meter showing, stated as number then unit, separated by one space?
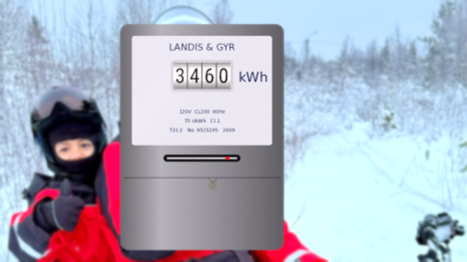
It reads 3460 kWh
